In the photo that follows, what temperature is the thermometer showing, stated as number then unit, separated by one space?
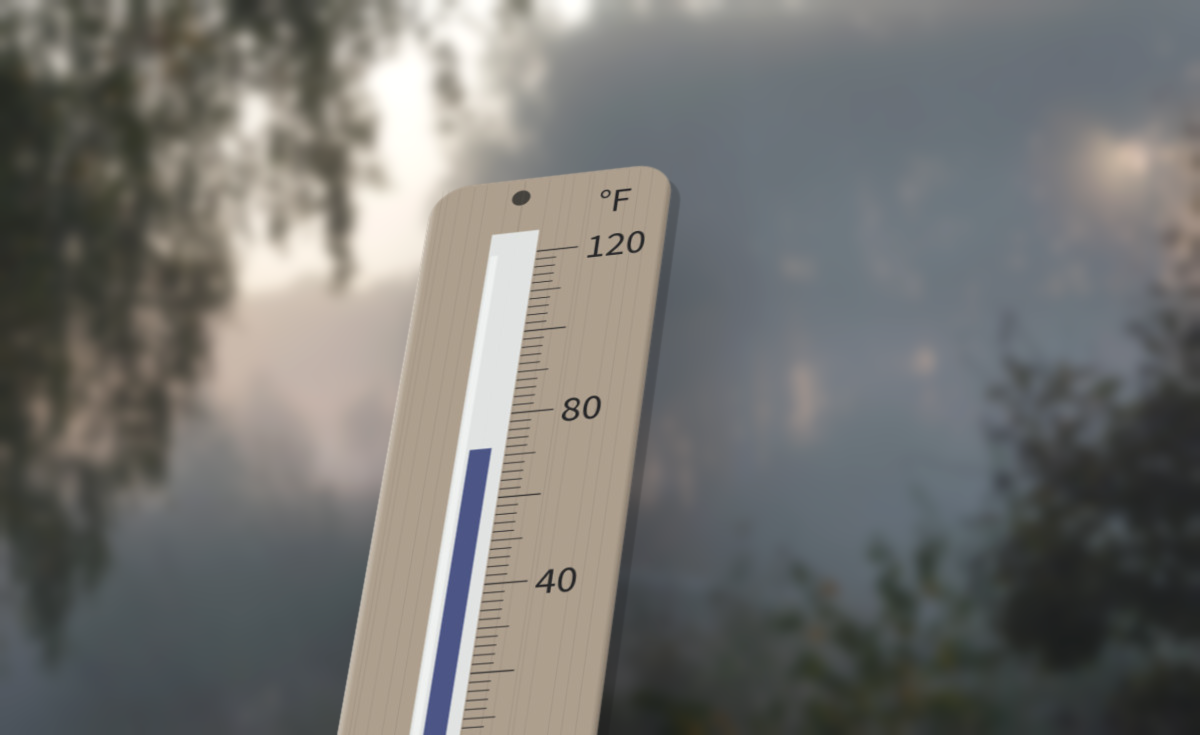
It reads 72 °F
